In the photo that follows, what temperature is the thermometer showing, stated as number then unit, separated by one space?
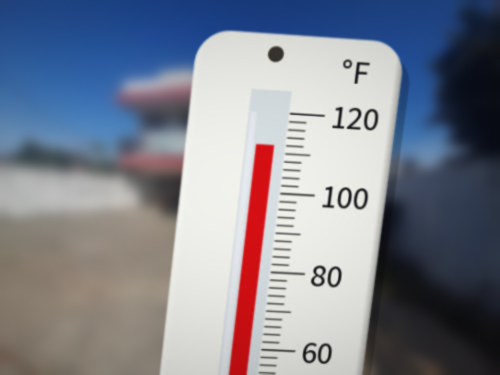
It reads 112 °F
